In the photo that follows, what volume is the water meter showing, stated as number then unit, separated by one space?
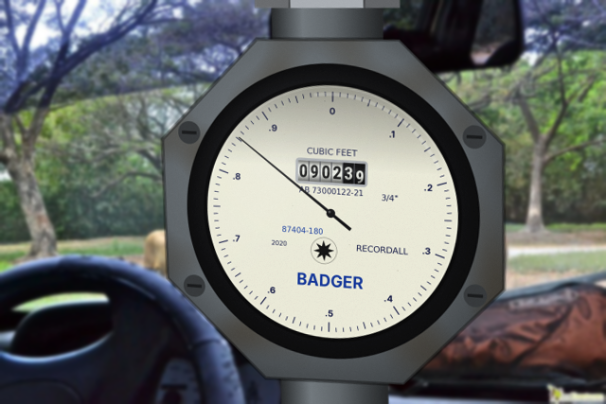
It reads 90238.85 ft³
